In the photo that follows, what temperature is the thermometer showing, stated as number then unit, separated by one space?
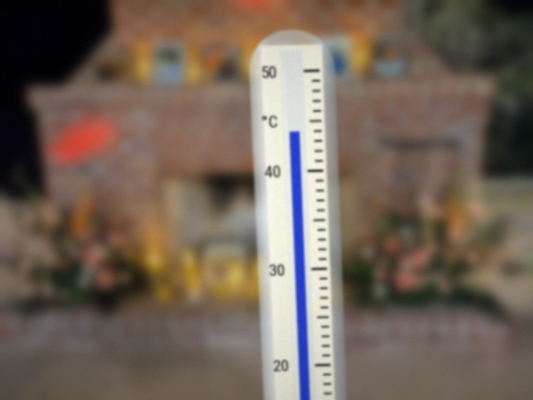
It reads 44 °C
